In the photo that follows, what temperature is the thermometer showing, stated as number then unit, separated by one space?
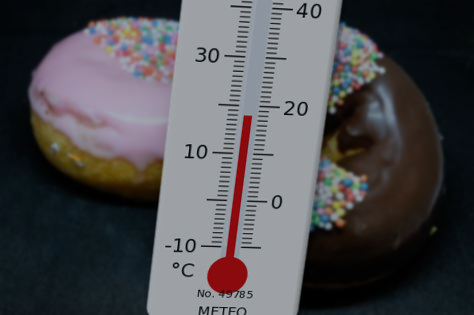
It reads 18 °C
